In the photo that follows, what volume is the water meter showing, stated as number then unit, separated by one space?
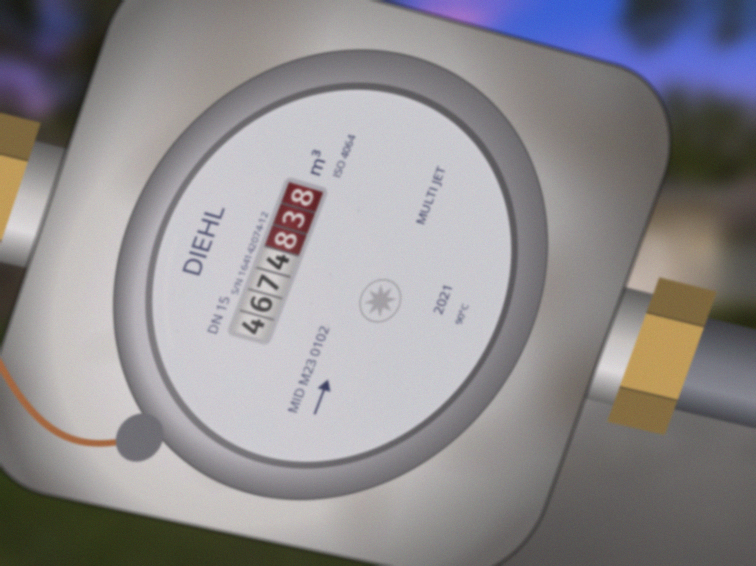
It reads 4674.838 m³
